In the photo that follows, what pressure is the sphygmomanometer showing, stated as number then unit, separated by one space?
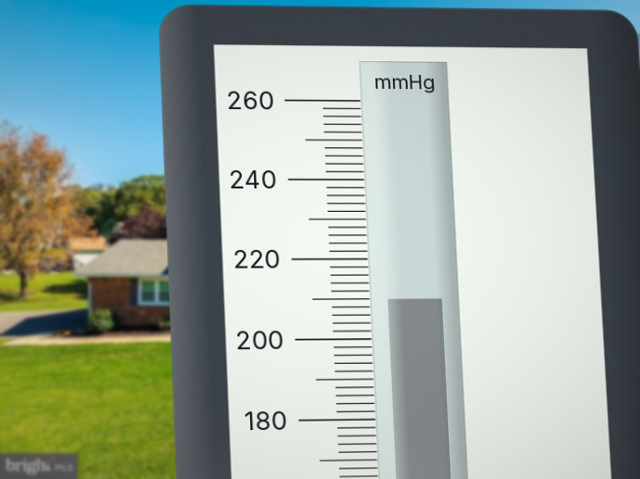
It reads 210 mmHg
